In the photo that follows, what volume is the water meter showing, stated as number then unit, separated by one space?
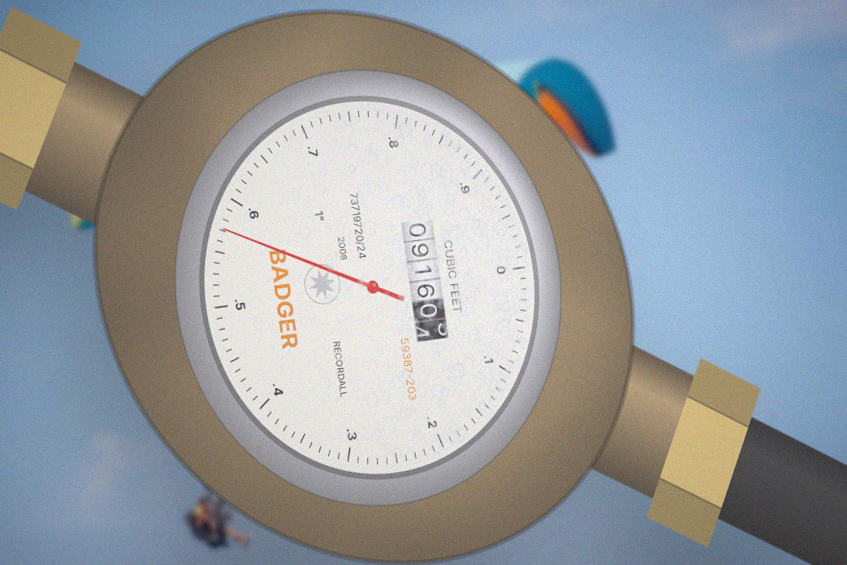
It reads 91603.57 ft³
